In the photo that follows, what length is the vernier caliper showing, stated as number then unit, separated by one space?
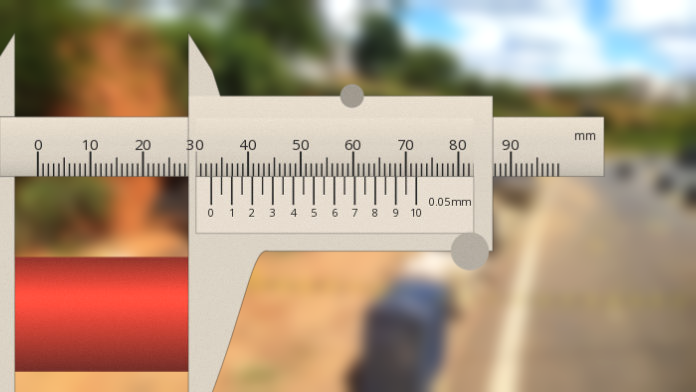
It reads 33.0 mm
